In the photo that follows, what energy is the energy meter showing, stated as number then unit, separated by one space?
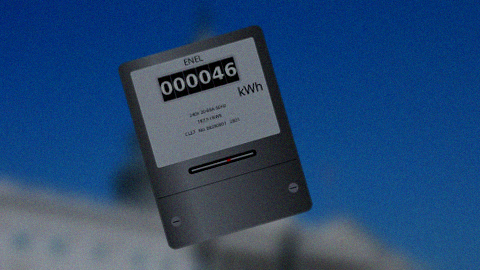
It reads 46 kWh
